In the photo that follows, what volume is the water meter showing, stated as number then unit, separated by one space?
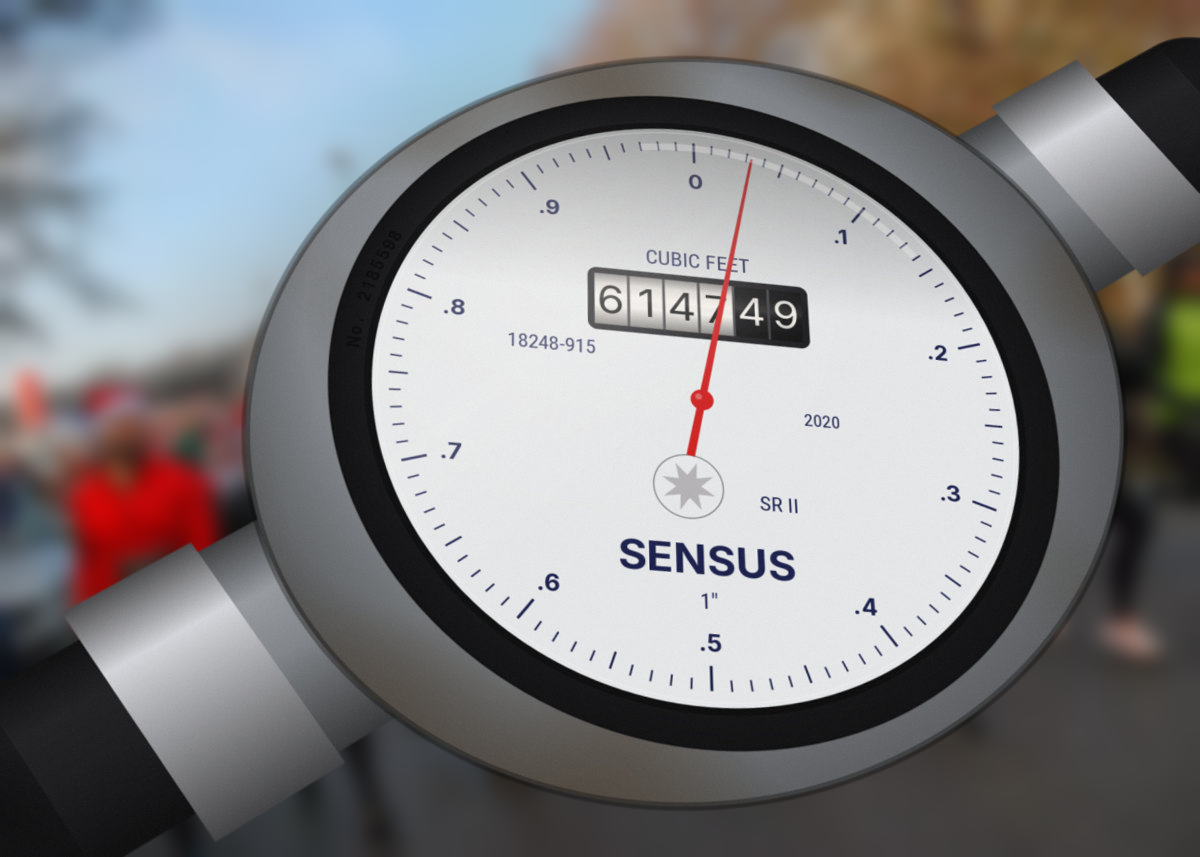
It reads 614749.03 ft³
